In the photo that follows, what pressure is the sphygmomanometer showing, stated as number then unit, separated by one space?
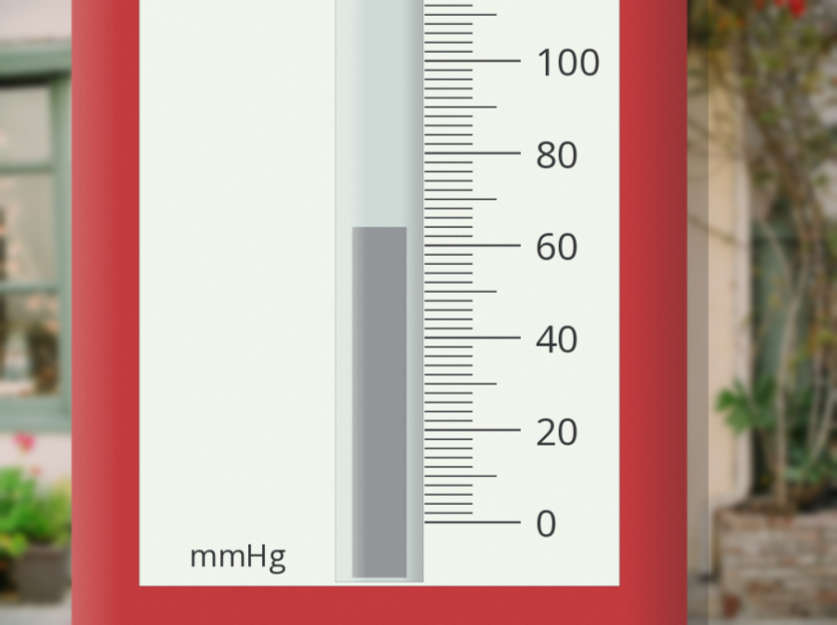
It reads 64 mmHg
